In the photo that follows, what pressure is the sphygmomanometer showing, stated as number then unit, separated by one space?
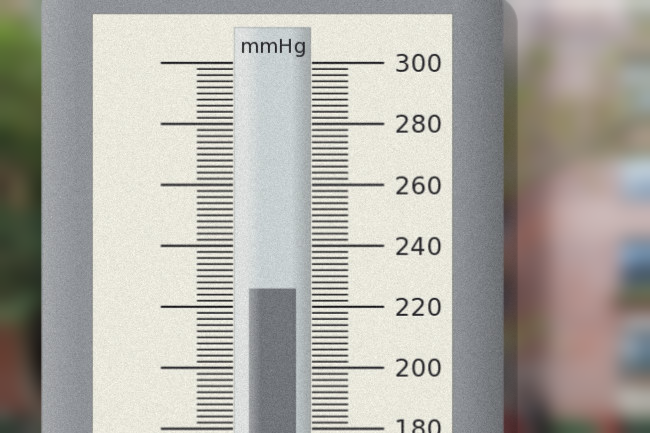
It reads 226 mmHg
